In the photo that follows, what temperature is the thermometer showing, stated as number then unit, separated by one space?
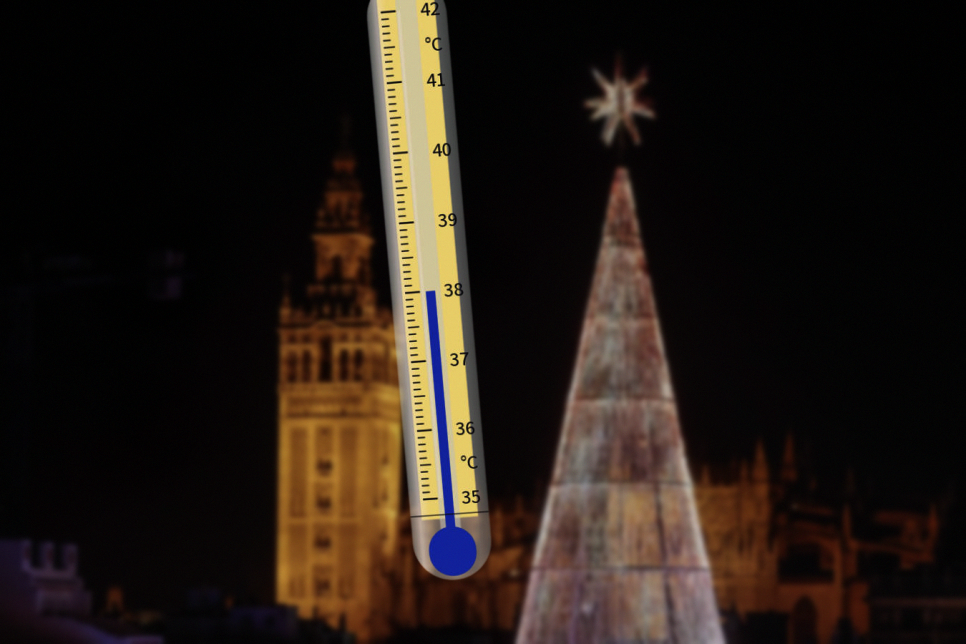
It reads 38 °C
